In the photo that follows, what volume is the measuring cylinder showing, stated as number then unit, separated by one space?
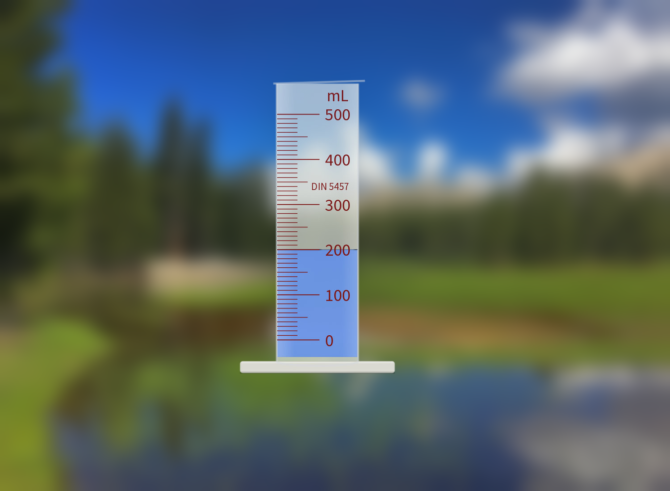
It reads 200 mL
